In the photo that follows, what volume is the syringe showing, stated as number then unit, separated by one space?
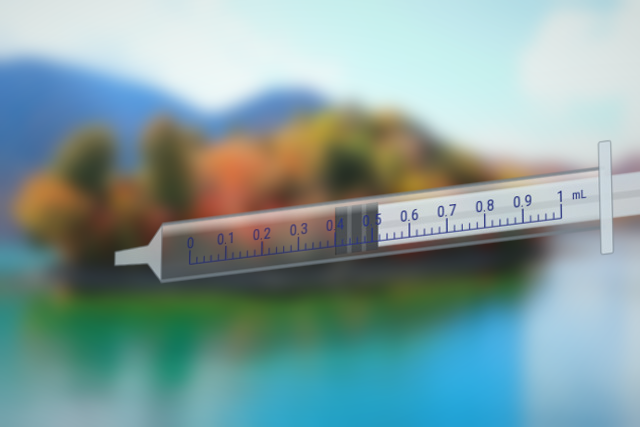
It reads 0.4 mL
